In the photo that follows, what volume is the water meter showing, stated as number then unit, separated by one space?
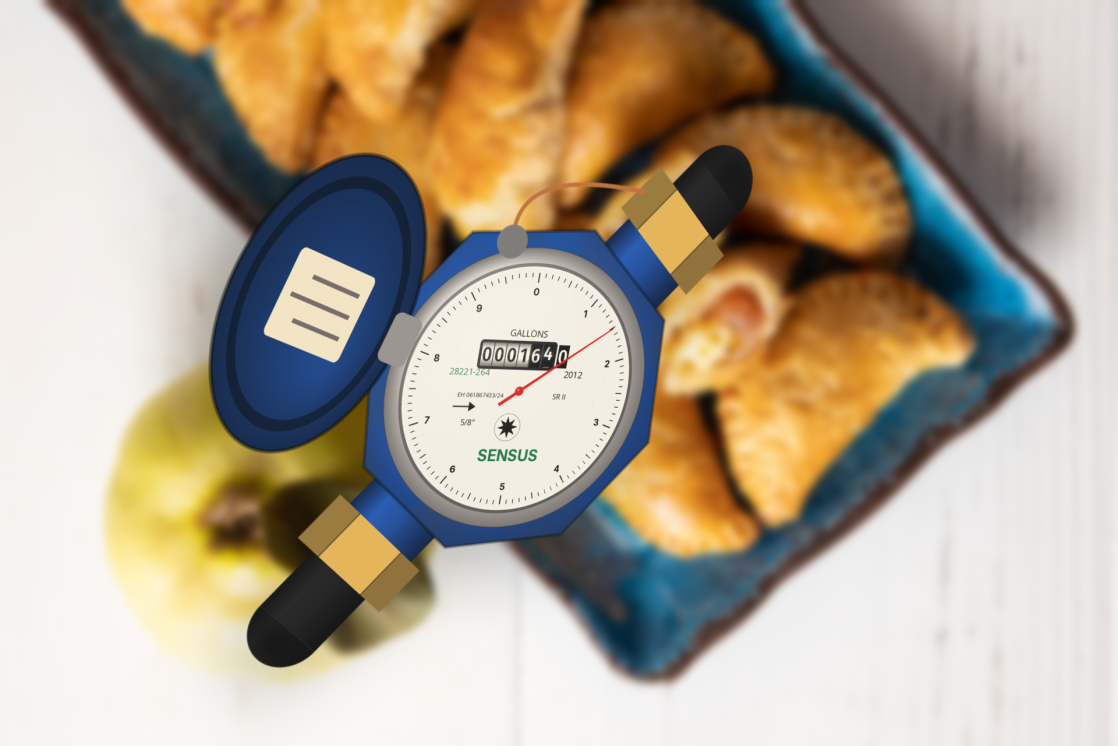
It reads 1641.5 gal
